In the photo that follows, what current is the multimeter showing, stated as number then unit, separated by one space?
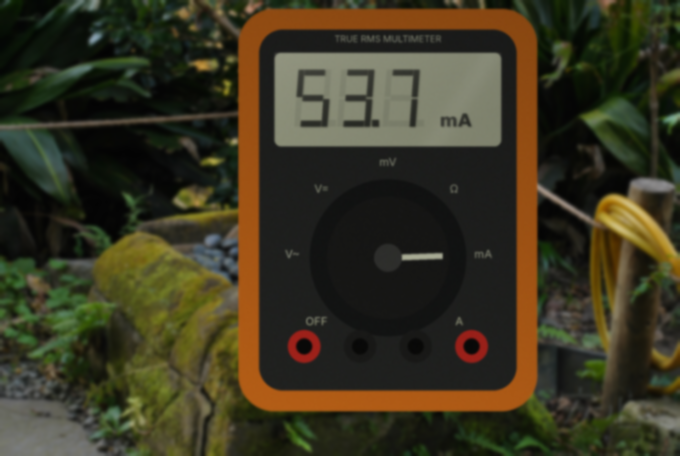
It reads 53.7 mA
